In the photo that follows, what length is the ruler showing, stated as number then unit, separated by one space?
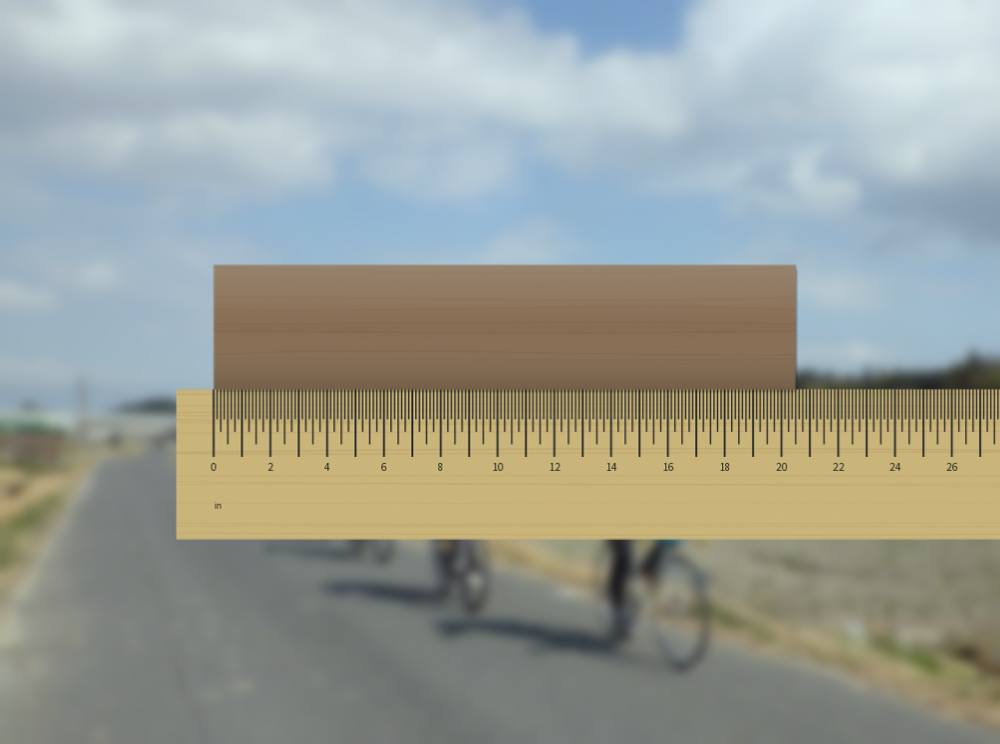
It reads 20.5 in
